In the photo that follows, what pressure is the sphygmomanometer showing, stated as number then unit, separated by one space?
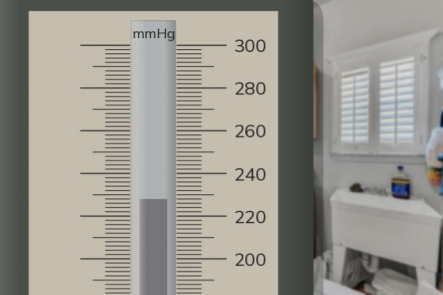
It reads 228 mmHg
